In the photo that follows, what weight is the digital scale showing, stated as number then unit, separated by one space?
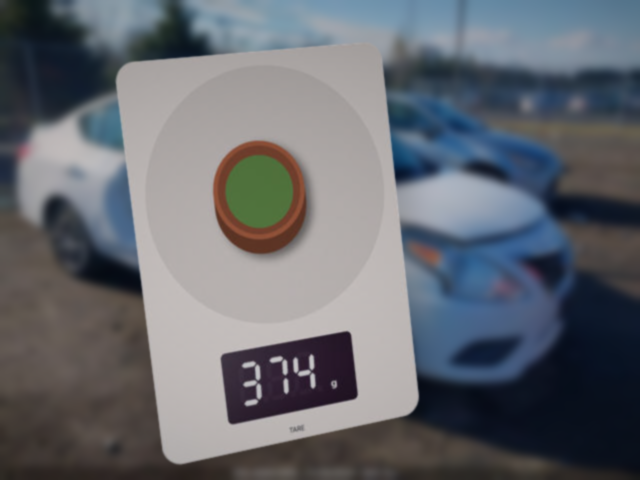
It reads 374 g
